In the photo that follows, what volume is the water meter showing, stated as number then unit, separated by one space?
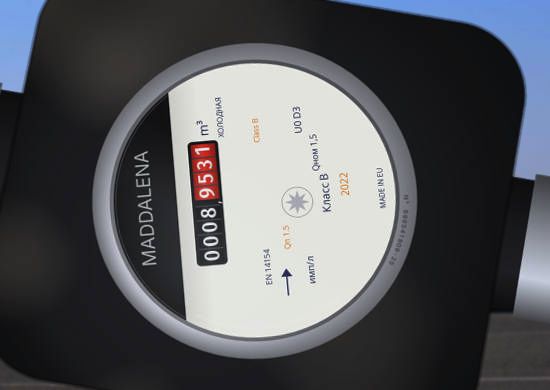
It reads 8.9531 m³
